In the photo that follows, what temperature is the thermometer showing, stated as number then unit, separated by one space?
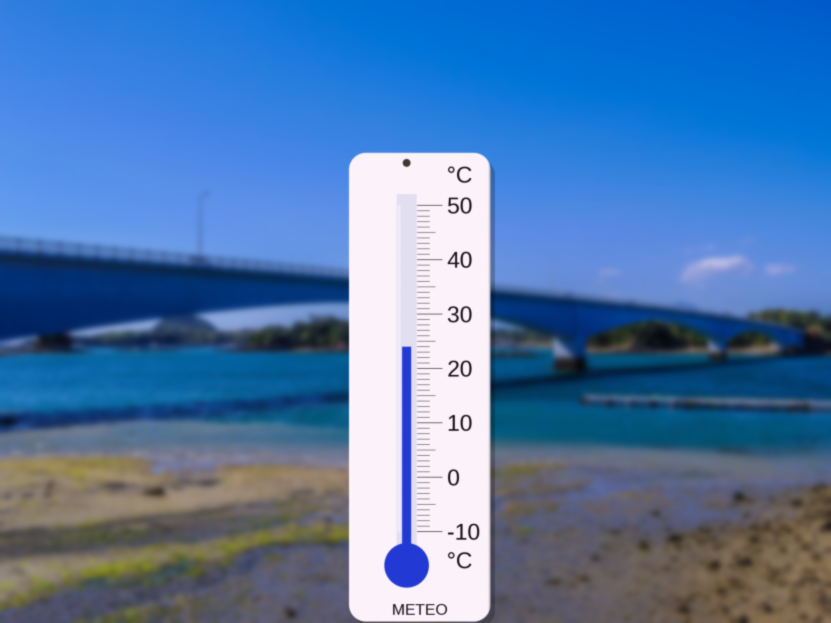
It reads 24 °C
